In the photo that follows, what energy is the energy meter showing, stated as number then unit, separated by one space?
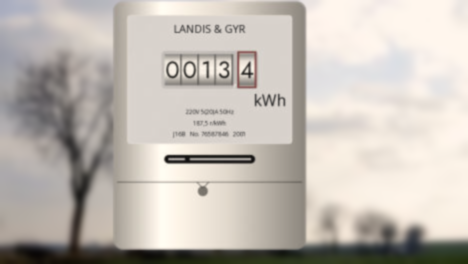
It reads 13.4 kWh
